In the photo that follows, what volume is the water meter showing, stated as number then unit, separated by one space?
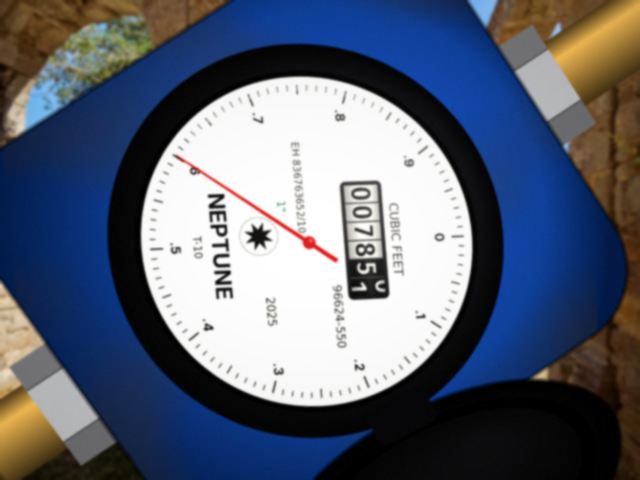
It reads 7850.60 ft³
